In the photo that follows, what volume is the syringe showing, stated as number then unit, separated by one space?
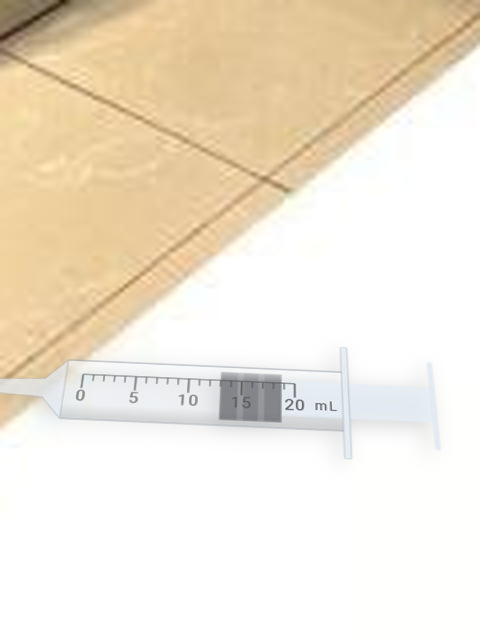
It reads 13 mL
